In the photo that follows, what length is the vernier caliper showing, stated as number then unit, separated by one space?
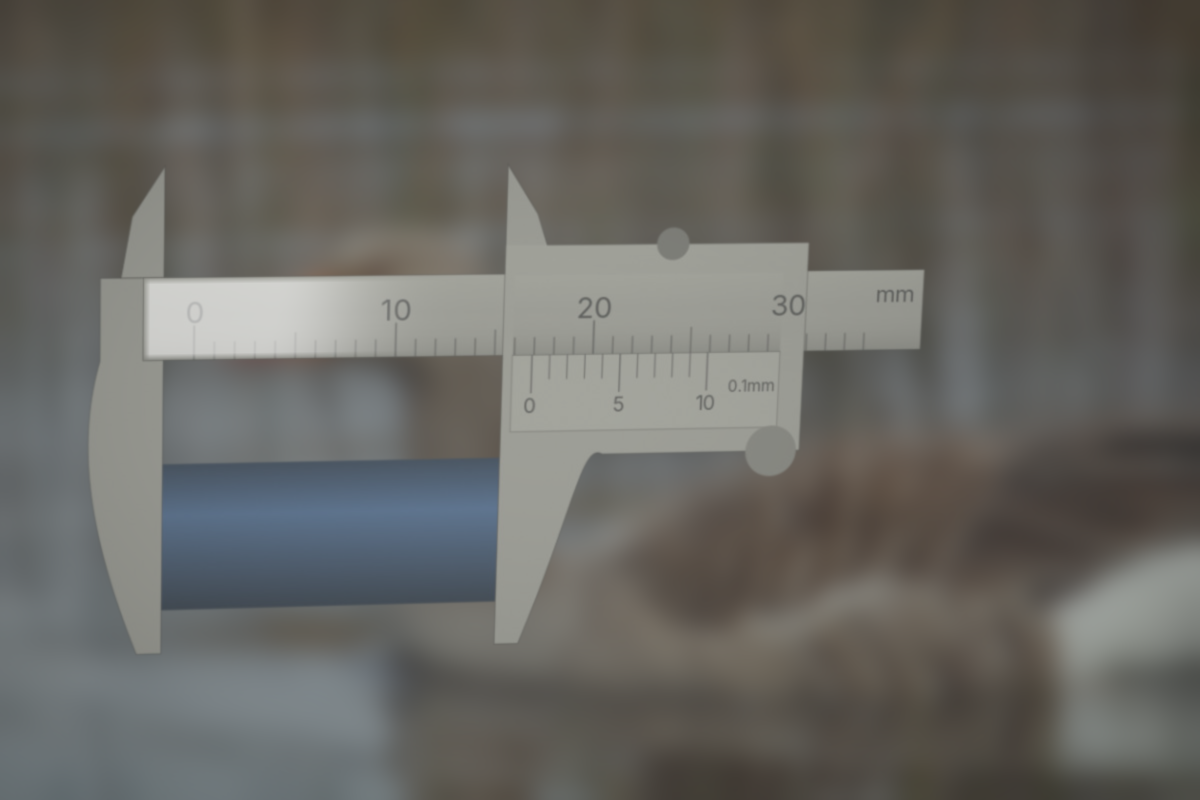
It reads 16.9 mm
